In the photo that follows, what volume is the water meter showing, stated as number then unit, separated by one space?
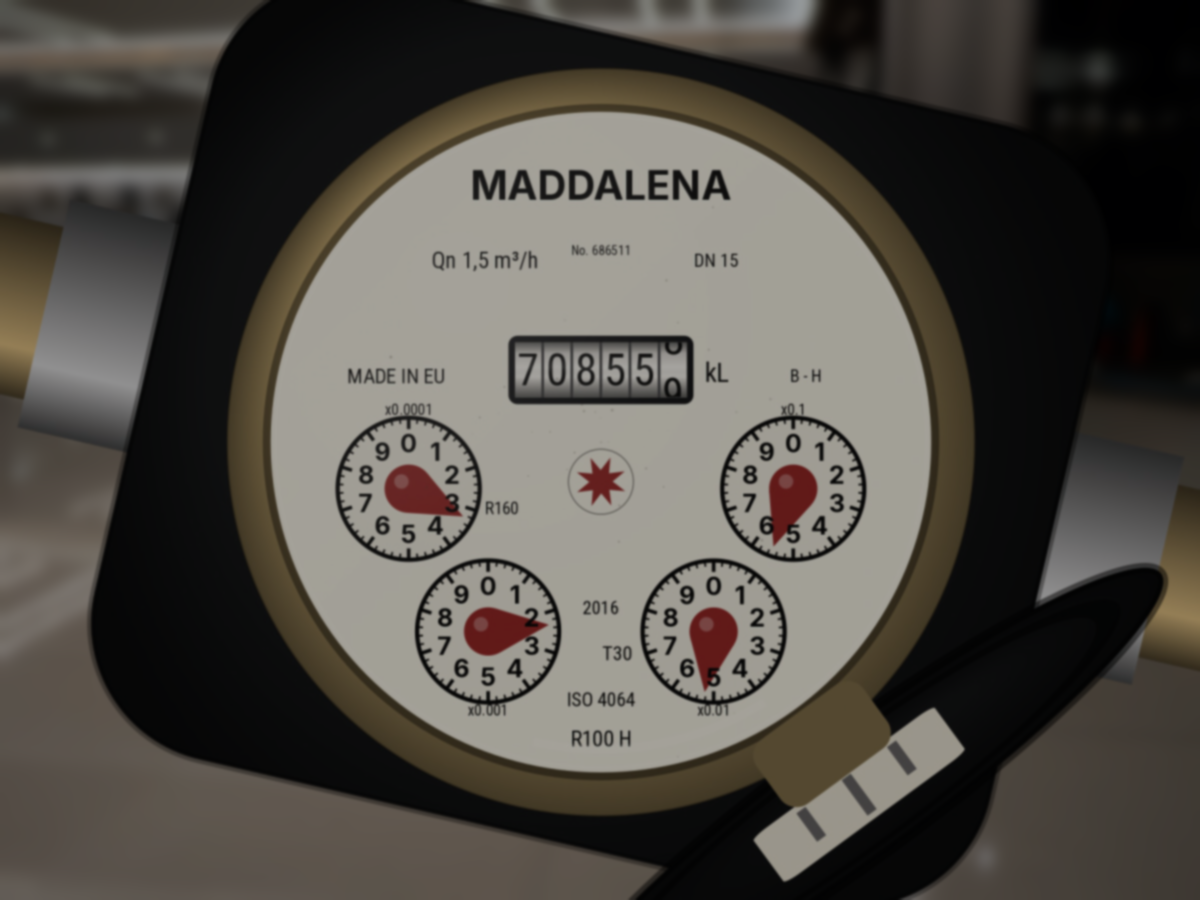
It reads 708558.5523 kL
